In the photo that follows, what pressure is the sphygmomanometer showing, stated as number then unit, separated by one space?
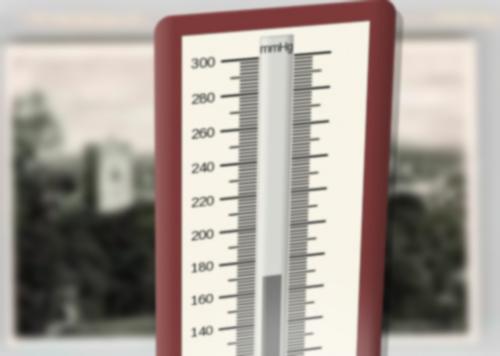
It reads 170 mmHg
